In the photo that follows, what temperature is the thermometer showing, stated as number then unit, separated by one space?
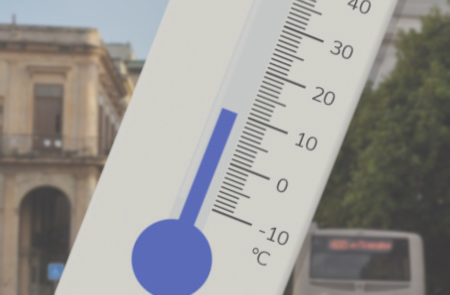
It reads 10 °C
